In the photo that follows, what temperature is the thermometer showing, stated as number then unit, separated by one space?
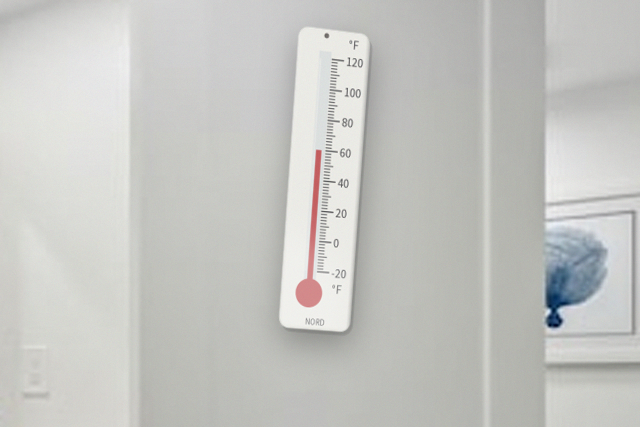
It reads 60 °F
